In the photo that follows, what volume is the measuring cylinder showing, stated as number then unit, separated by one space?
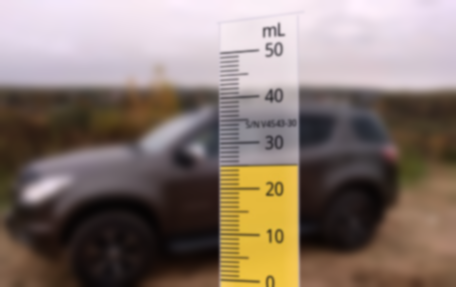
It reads 25 mL
